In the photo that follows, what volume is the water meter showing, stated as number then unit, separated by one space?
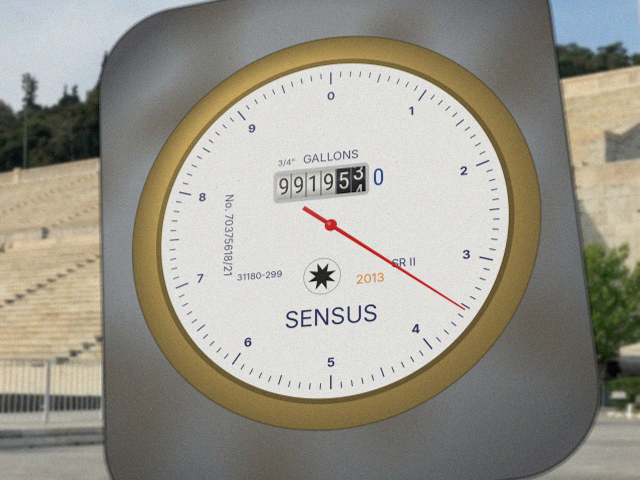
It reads 9919533.5 gal
